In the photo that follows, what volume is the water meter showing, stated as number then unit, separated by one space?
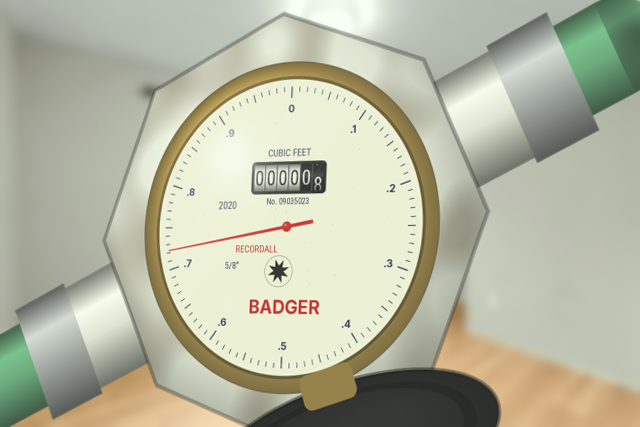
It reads 7.72 ft³
